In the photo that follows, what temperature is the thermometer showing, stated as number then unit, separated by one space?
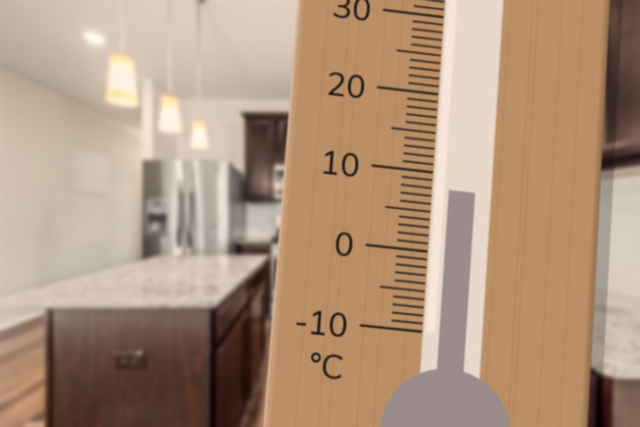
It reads 8 °C
